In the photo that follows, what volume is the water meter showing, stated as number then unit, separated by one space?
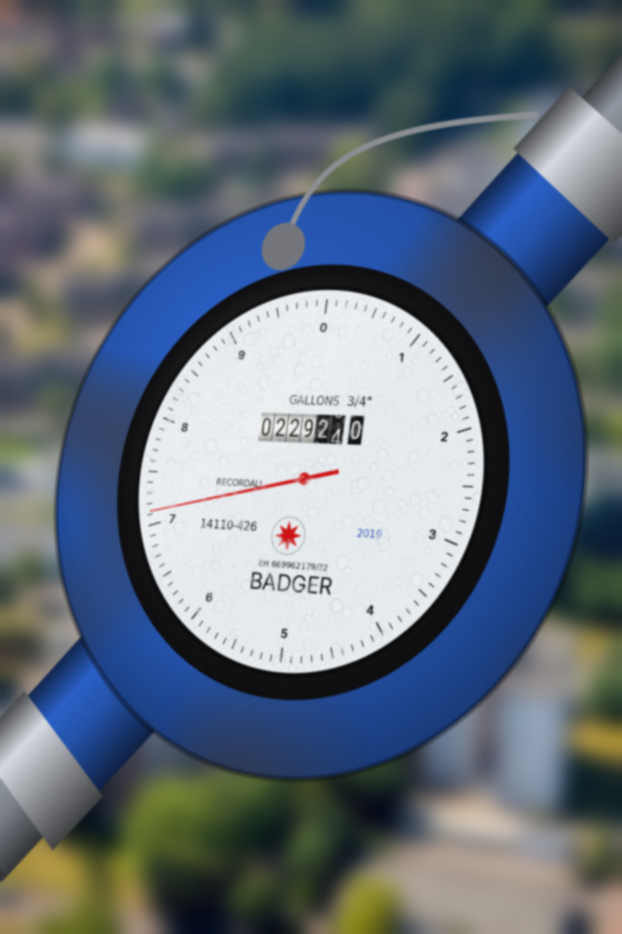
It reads 229237.1 gal
